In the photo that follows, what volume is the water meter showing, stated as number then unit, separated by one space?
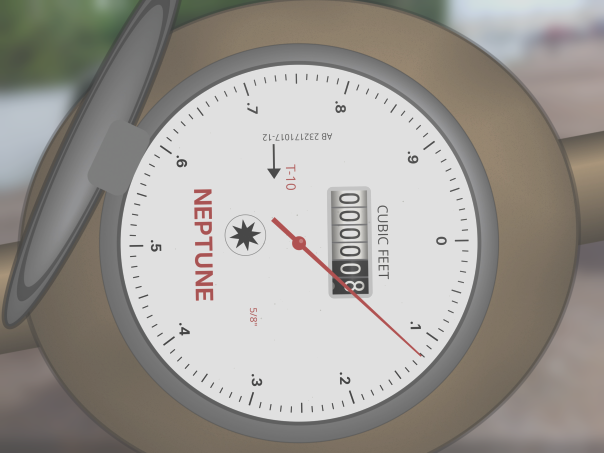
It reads 8.12 ft³
